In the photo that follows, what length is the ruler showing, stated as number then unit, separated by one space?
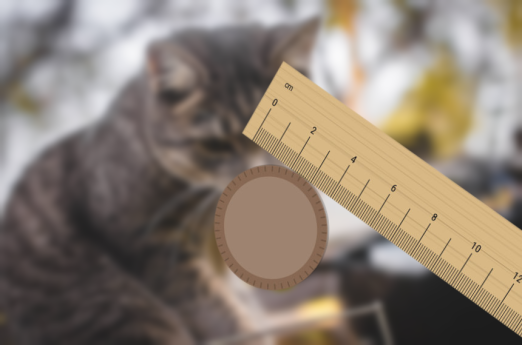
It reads 5 cm
